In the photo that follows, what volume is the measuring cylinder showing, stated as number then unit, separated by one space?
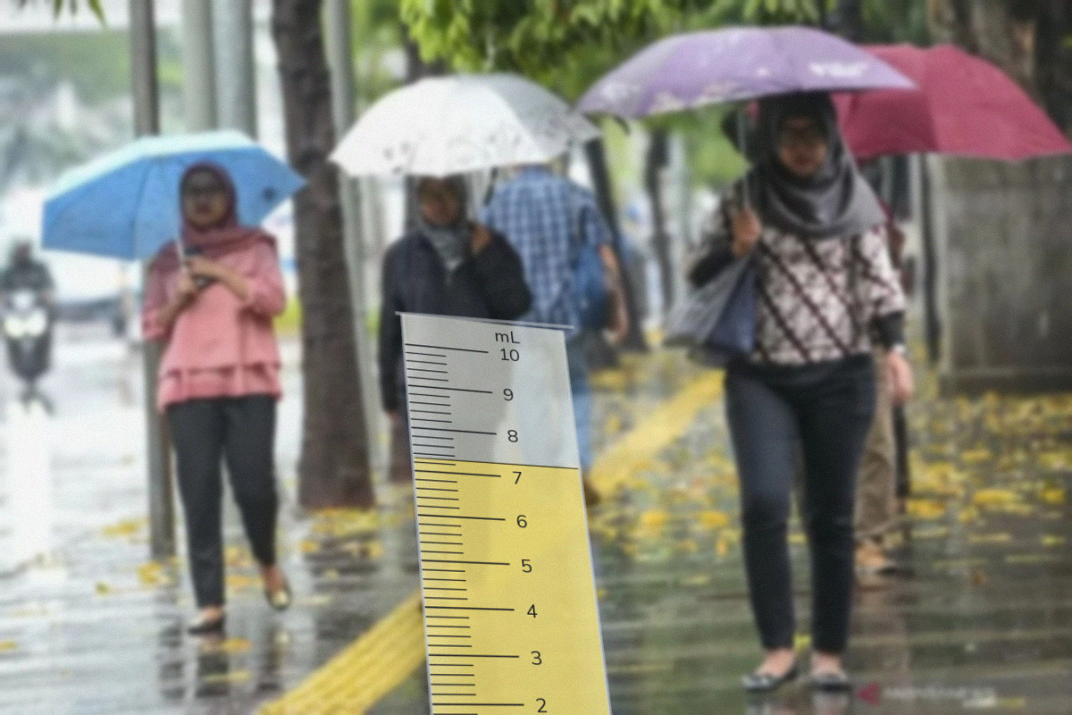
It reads 7.3 mL
